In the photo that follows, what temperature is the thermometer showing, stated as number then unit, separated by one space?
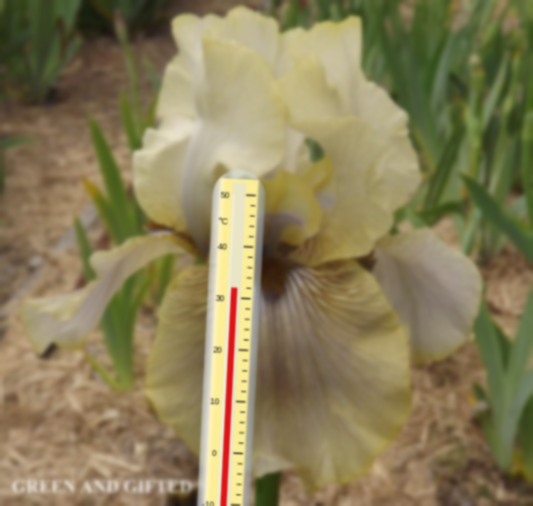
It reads 32 °C
